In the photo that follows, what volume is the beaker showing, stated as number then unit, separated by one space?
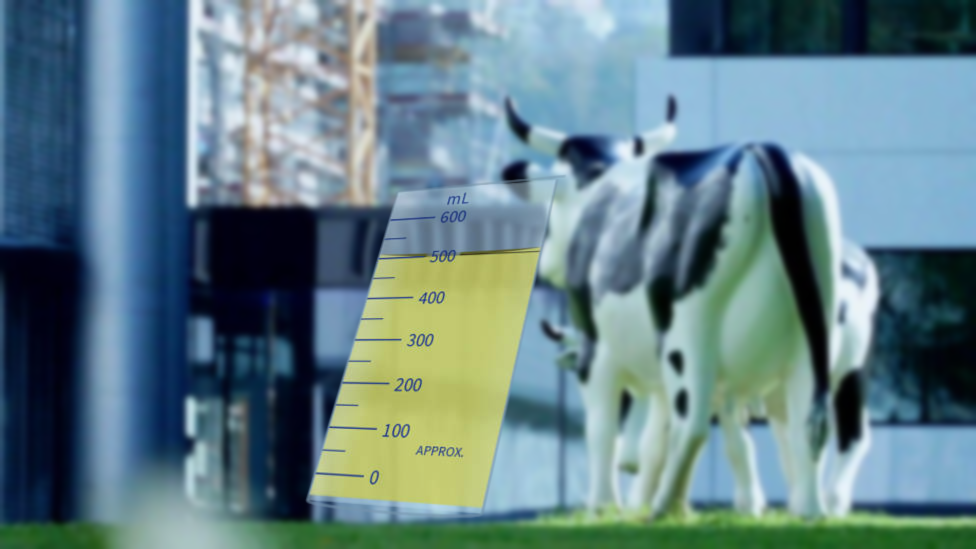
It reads 500 mL
